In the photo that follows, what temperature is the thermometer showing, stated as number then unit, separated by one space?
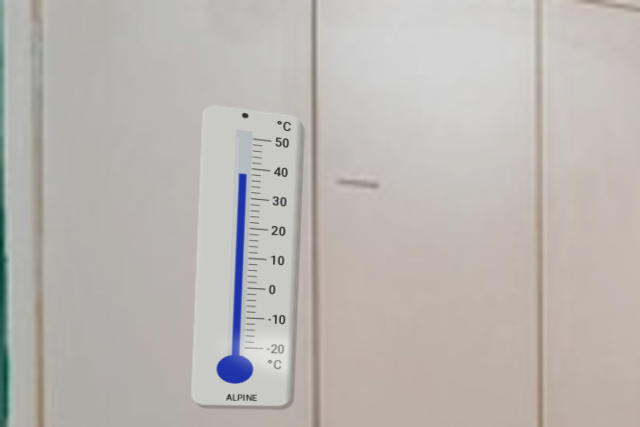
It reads 38 °C
